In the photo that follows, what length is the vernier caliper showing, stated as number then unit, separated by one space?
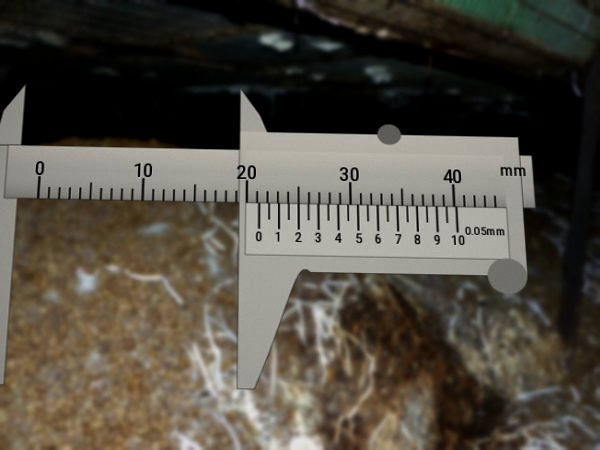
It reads 21.2 mm
